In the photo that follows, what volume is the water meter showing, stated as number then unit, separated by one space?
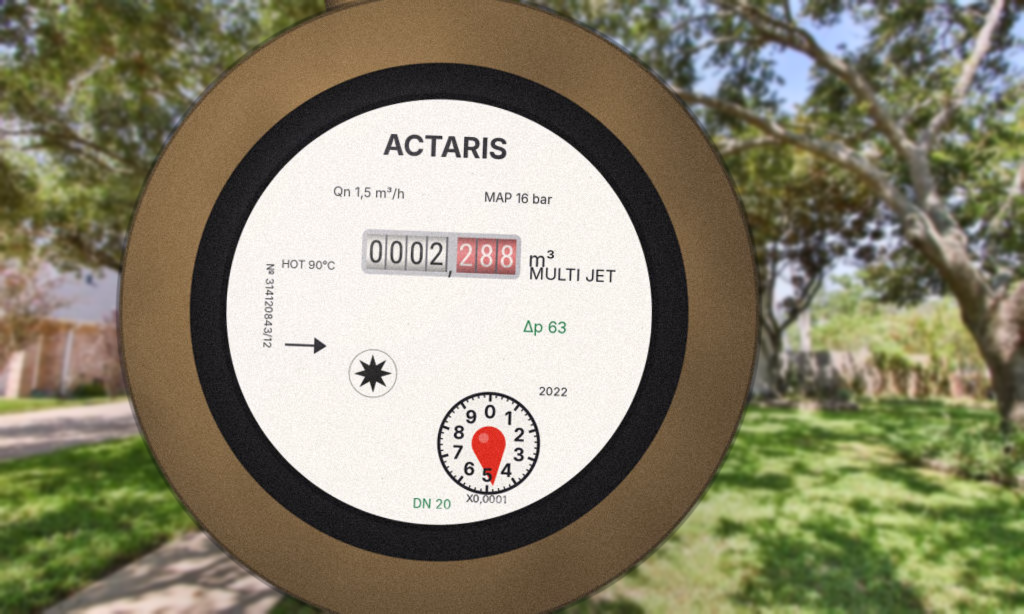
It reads 2.2884 m³
